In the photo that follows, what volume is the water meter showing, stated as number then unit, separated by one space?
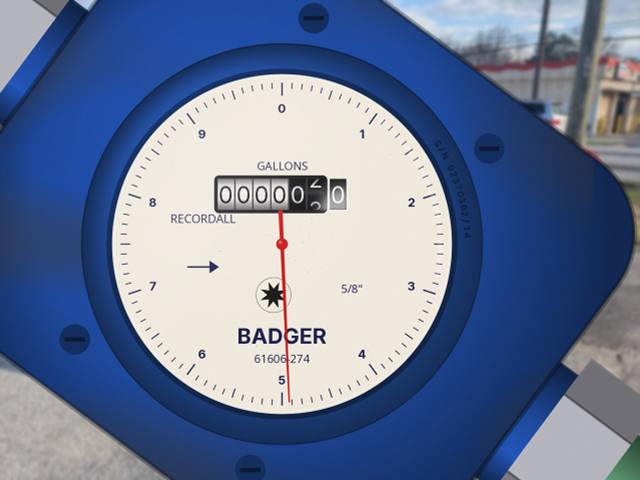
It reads 24.9 gal
